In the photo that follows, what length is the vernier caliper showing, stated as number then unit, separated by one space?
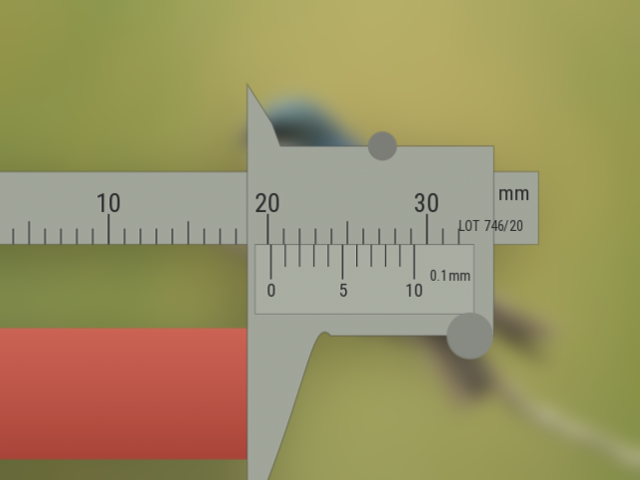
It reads 20.2 mm
